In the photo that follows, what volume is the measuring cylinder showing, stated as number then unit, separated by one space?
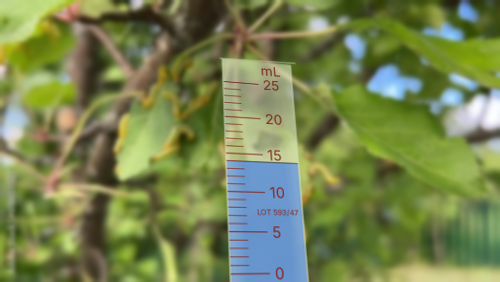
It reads 14 mL
